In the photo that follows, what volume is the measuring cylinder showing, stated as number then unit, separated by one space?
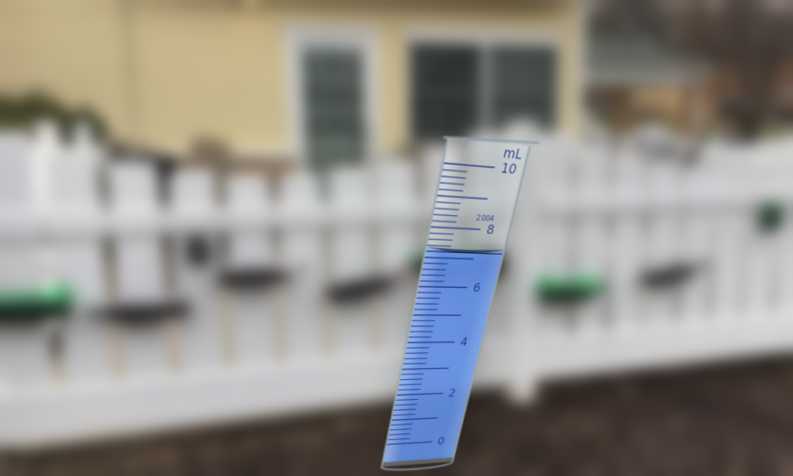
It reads 7.2 mL
